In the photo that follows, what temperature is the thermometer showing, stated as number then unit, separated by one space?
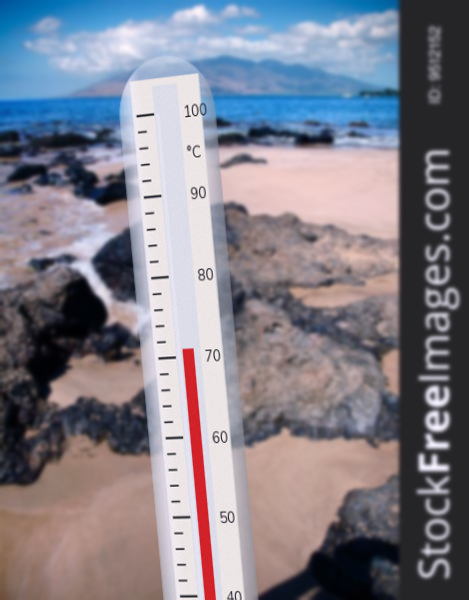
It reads 71 °C
